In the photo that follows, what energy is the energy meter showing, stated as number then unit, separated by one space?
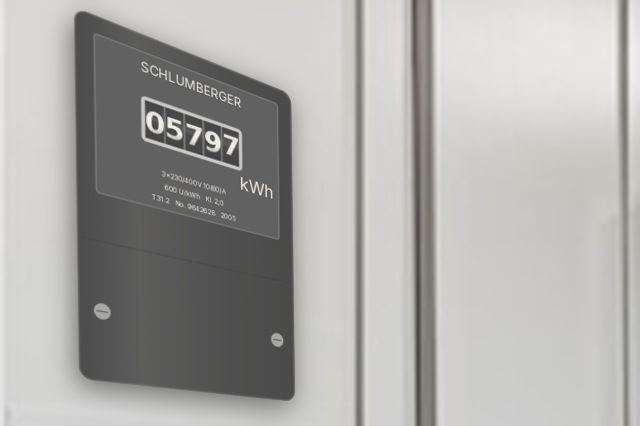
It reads 5797 kWh
